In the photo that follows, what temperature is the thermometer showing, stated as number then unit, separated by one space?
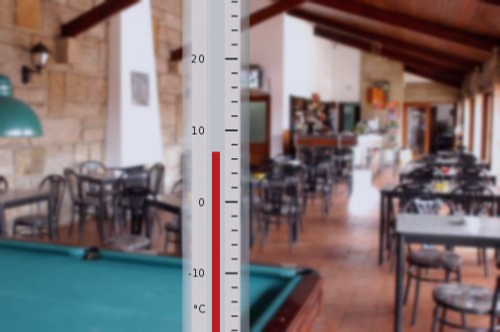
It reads 7 °C
